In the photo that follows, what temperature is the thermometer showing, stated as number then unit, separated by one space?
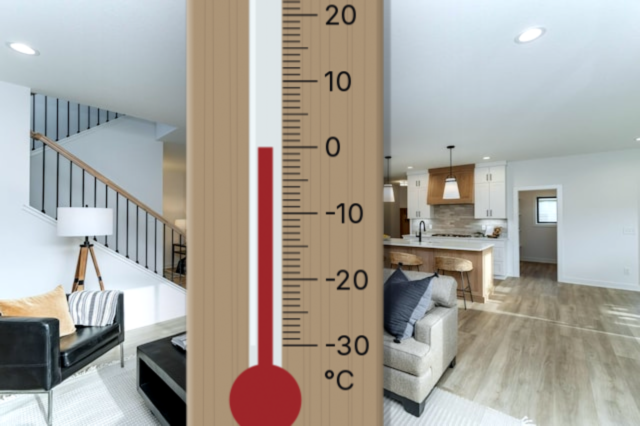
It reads 0 °C
